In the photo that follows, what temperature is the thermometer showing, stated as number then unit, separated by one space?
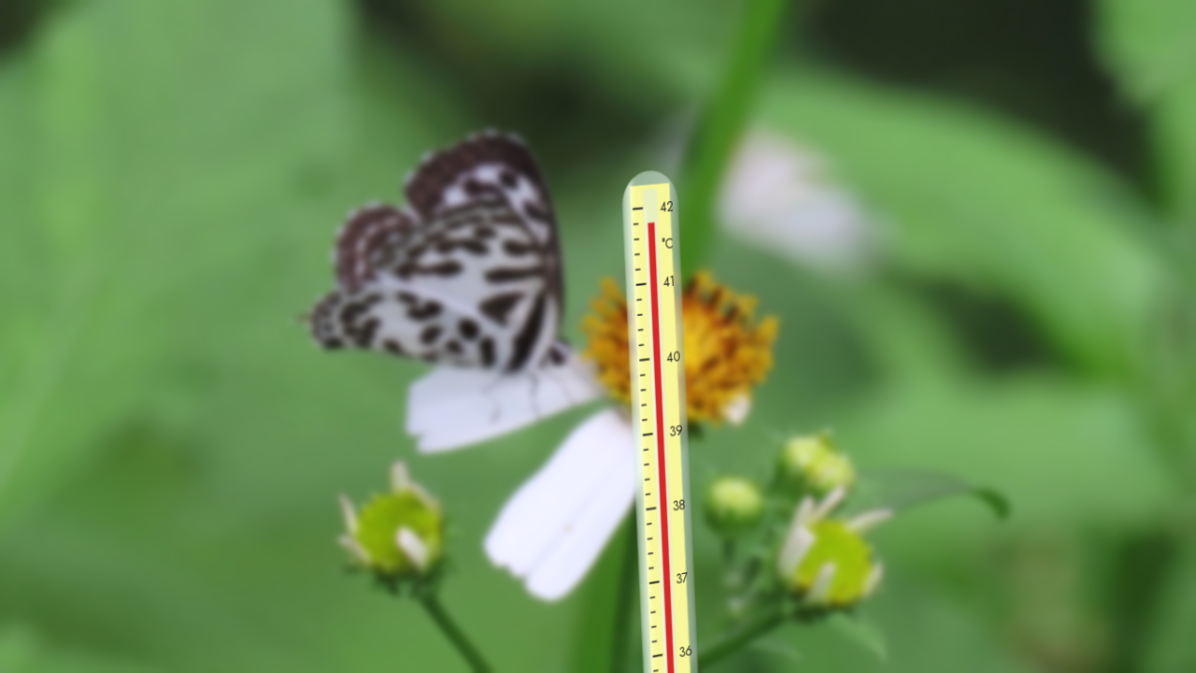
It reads 41.8 °C
